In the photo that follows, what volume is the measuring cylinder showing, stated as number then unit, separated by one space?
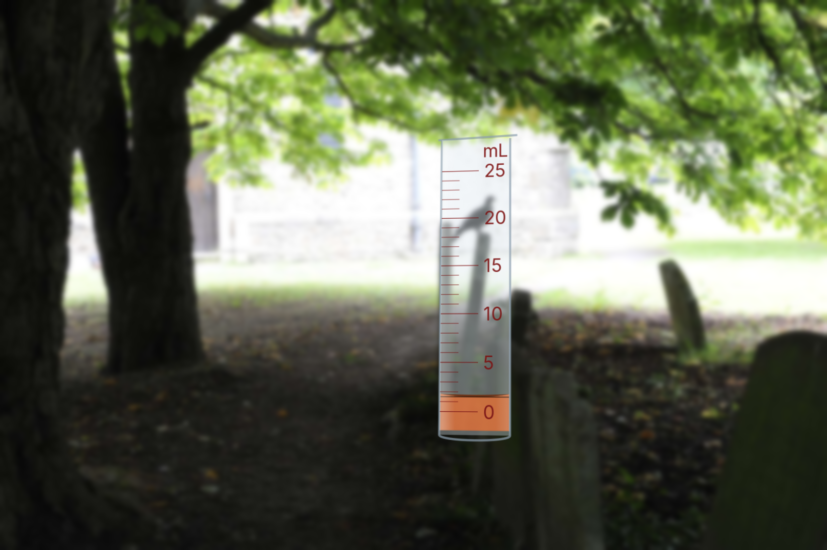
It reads 1.5 mL
